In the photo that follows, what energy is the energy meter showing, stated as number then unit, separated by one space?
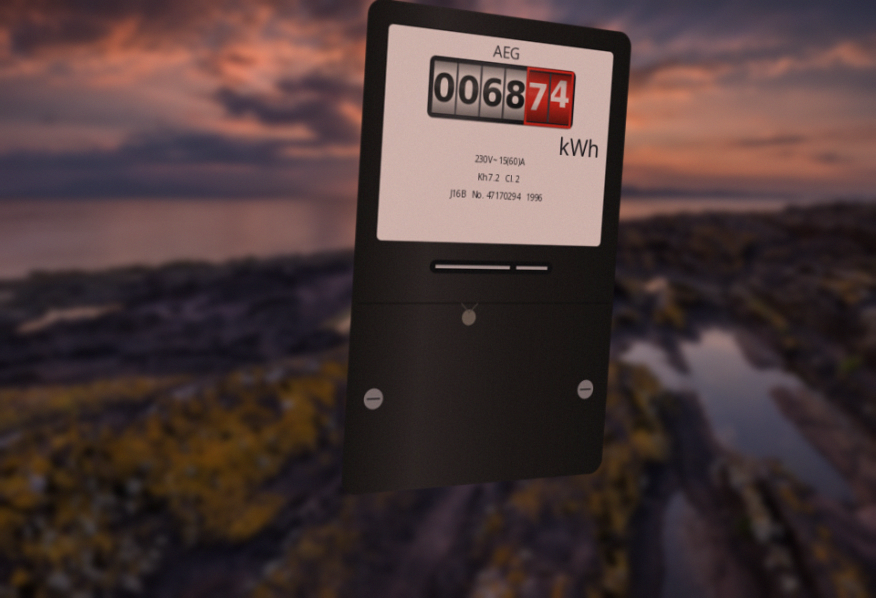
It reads 68.74 kWh
